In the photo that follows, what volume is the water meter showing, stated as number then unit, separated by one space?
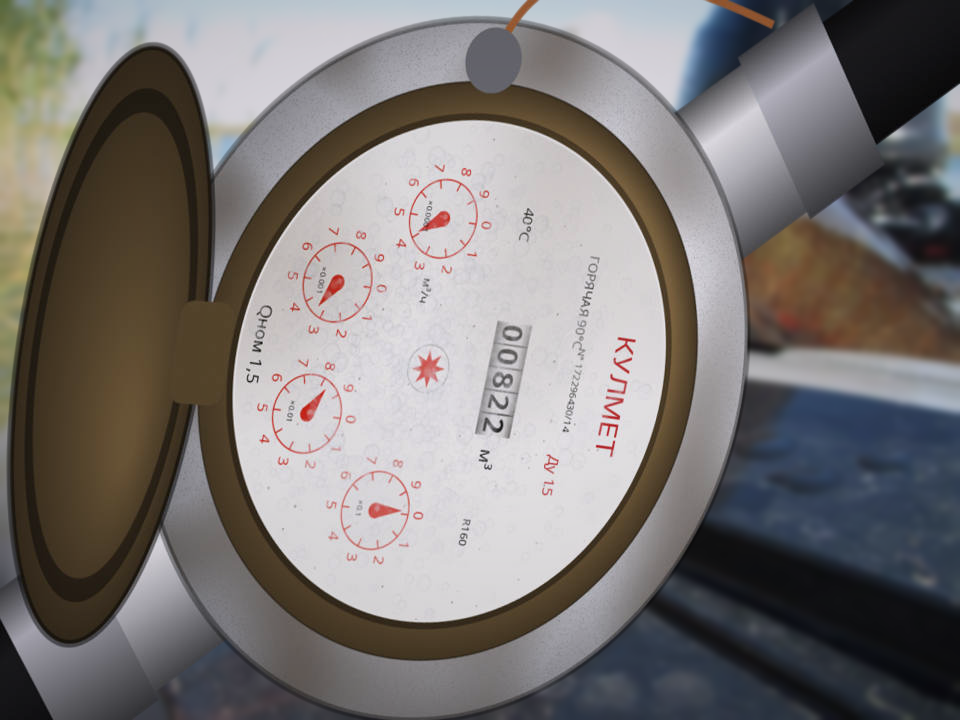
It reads 821.9834 m³
